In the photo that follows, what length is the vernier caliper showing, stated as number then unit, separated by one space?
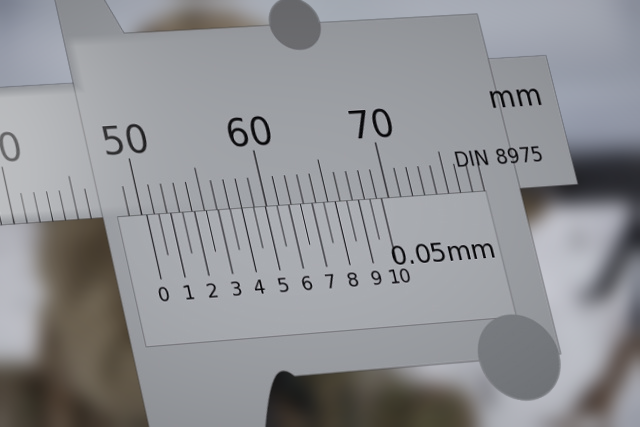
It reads 50.4 mm
